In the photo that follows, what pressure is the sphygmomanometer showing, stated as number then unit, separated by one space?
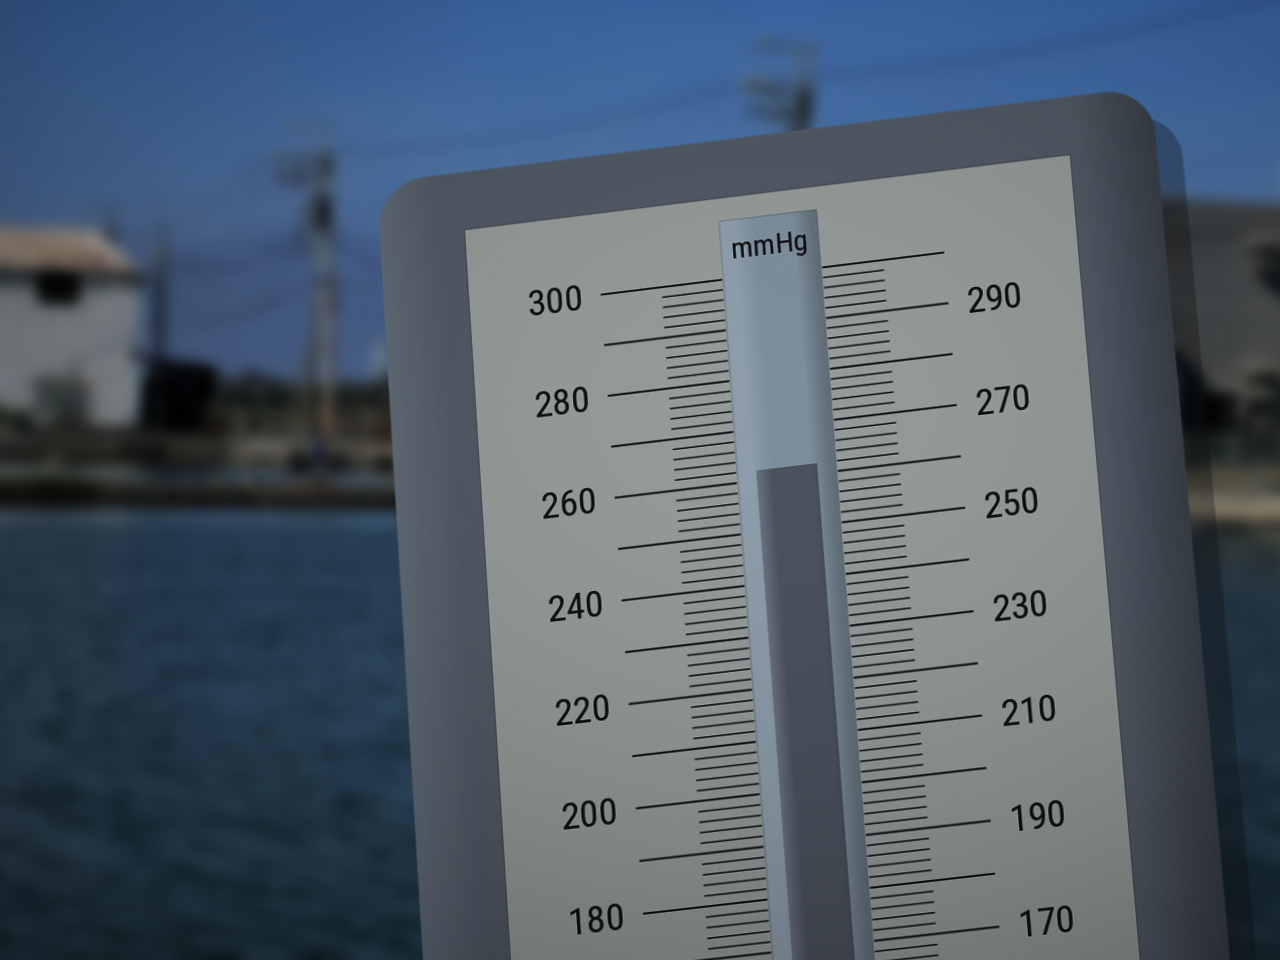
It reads 262 mmHg
